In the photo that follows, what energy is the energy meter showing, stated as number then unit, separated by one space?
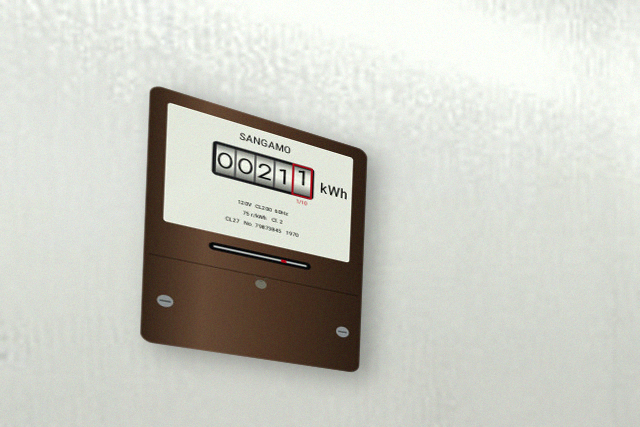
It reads 21.1 kWh
